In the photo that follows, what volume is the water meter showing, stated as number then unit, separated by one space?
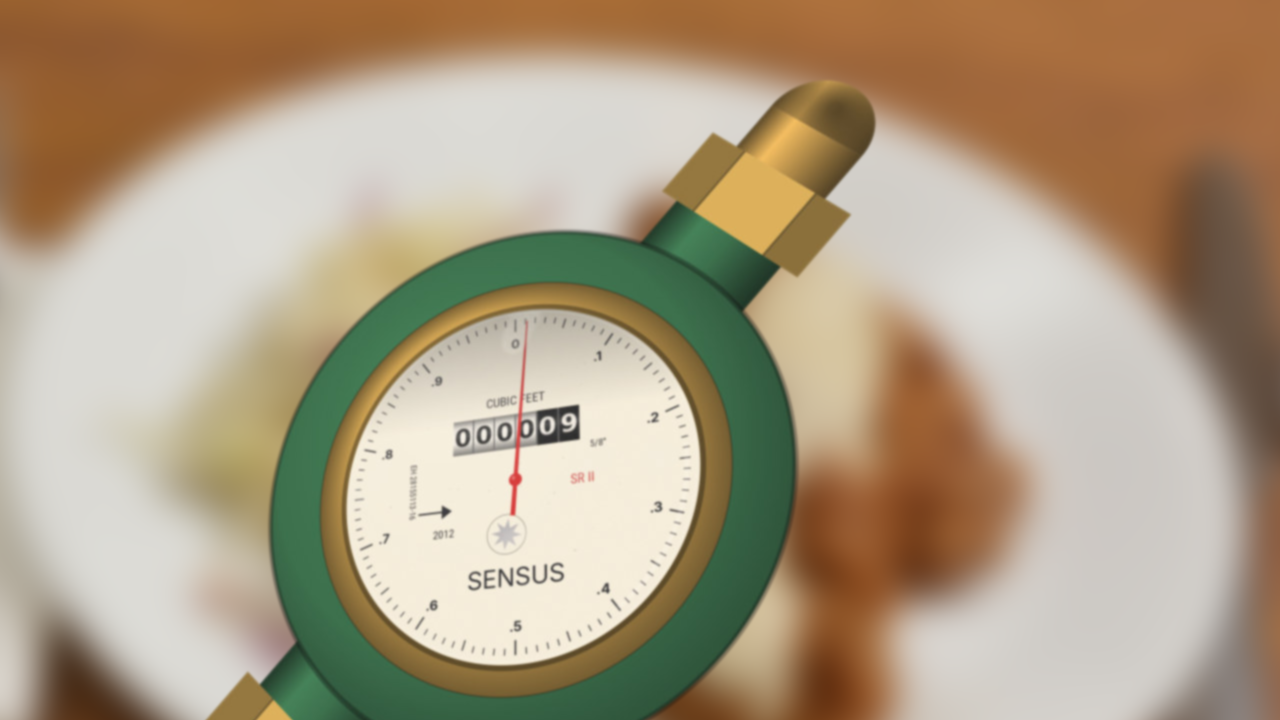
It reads 9.01 ft³
